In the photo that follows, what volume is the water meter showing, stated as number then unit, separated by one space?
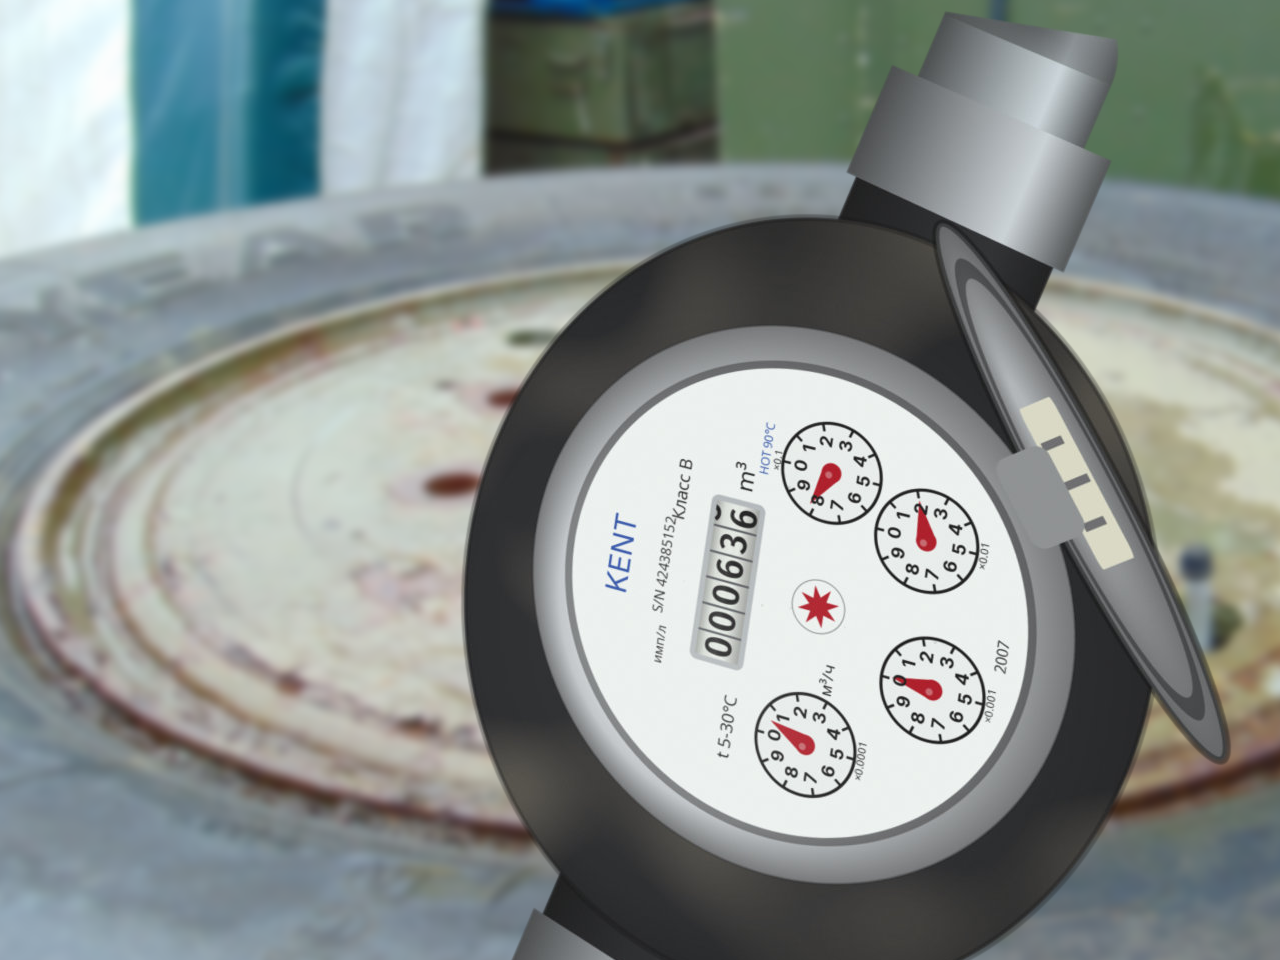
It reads 635.8200 m³
